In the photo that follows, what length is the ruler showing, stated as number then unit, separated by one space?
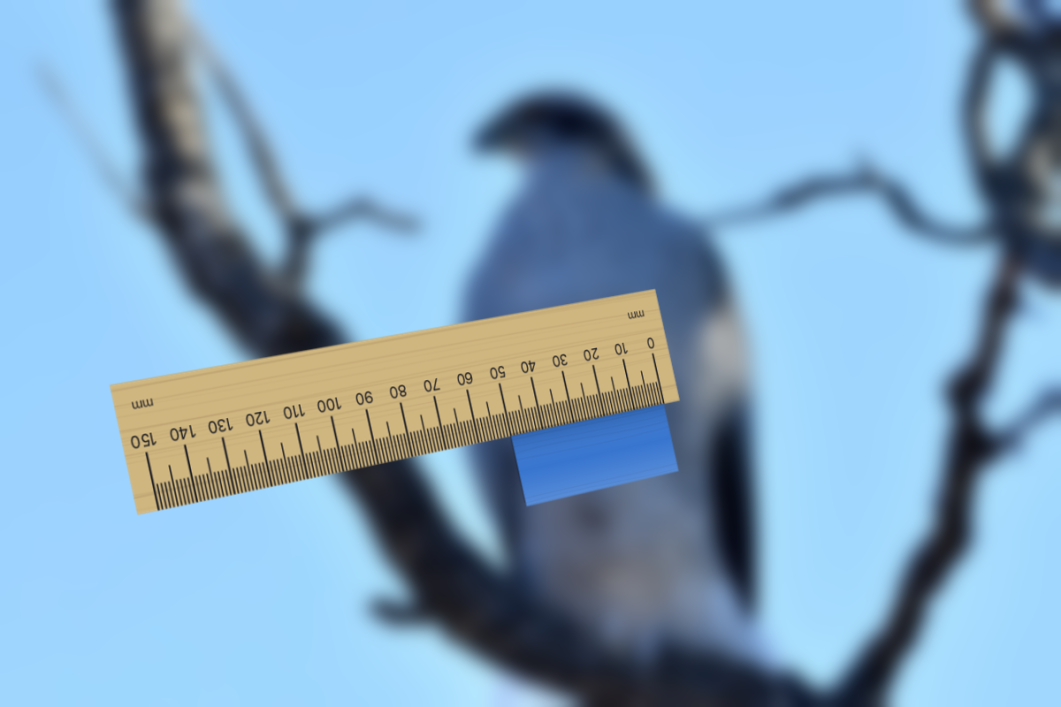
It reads 50 mm
